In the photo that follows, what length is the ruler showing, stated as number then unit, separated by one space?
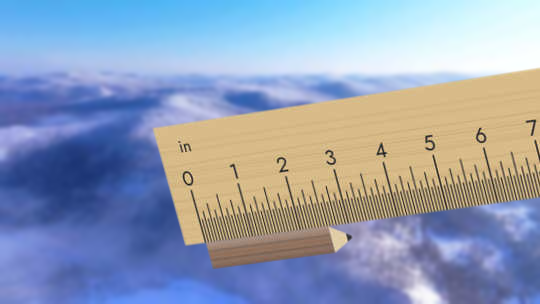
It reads 3 in
